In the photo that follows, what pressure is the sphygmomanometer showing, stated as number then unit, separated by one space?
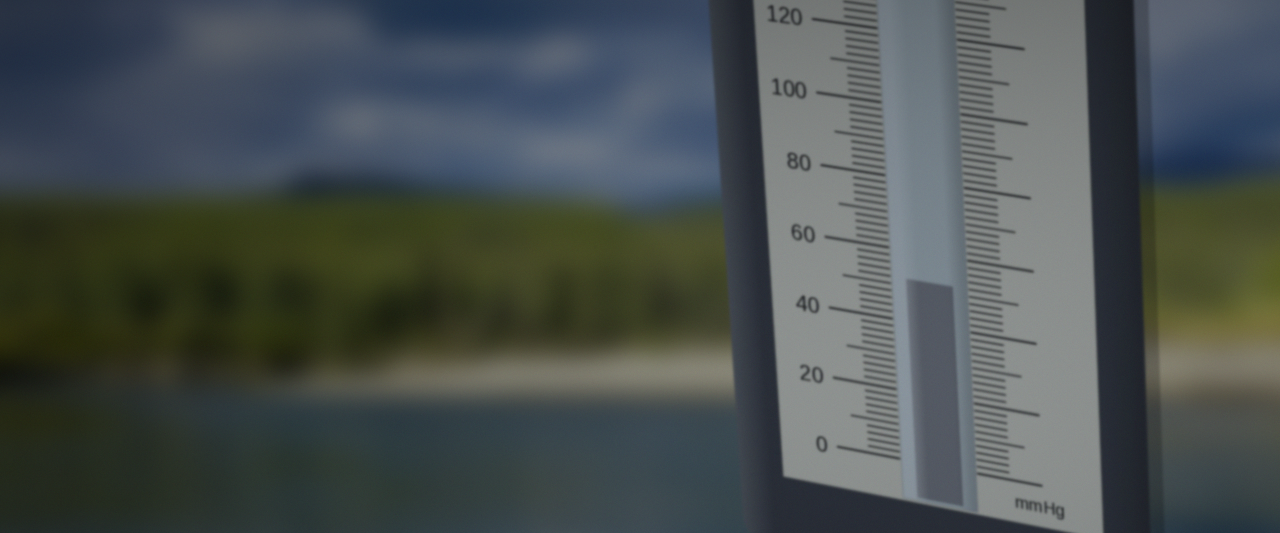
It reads 52 mmHg
